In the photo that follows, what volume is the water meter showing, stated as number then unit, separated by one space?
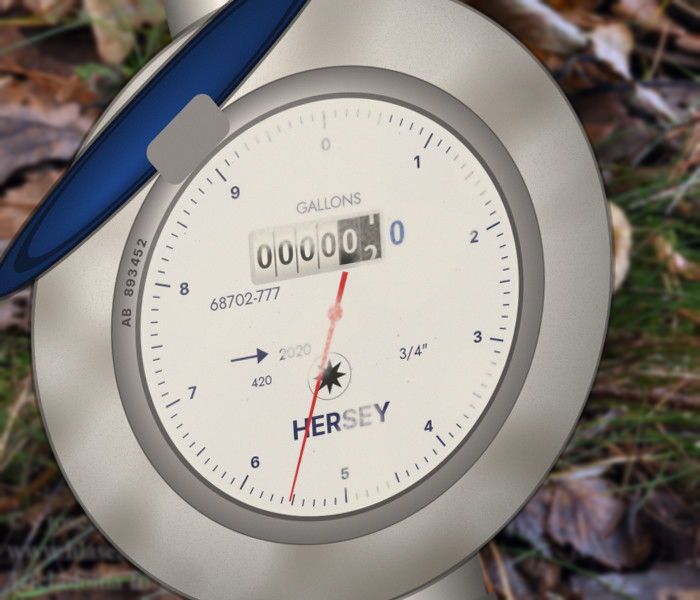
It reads 15.5 gal
